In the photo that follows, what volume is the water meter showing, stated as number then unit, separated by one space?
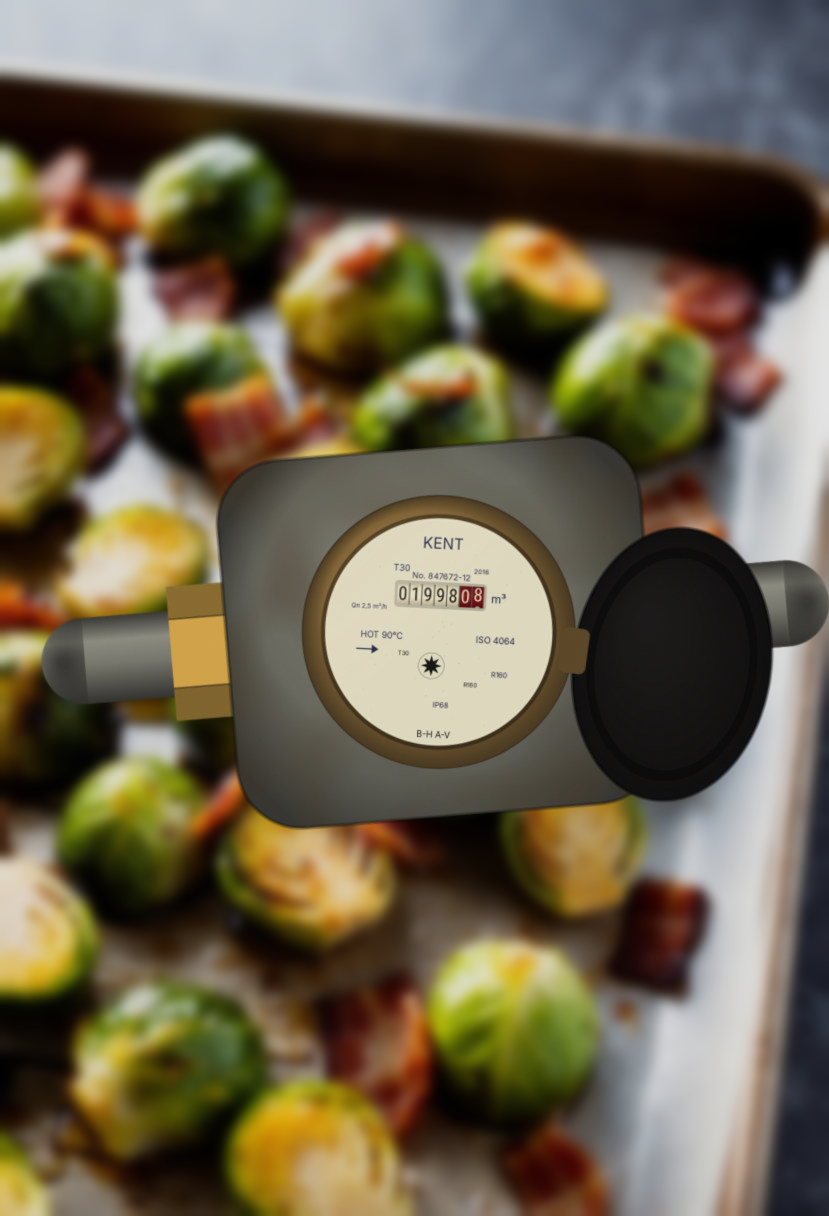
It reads 1998.08 m³
